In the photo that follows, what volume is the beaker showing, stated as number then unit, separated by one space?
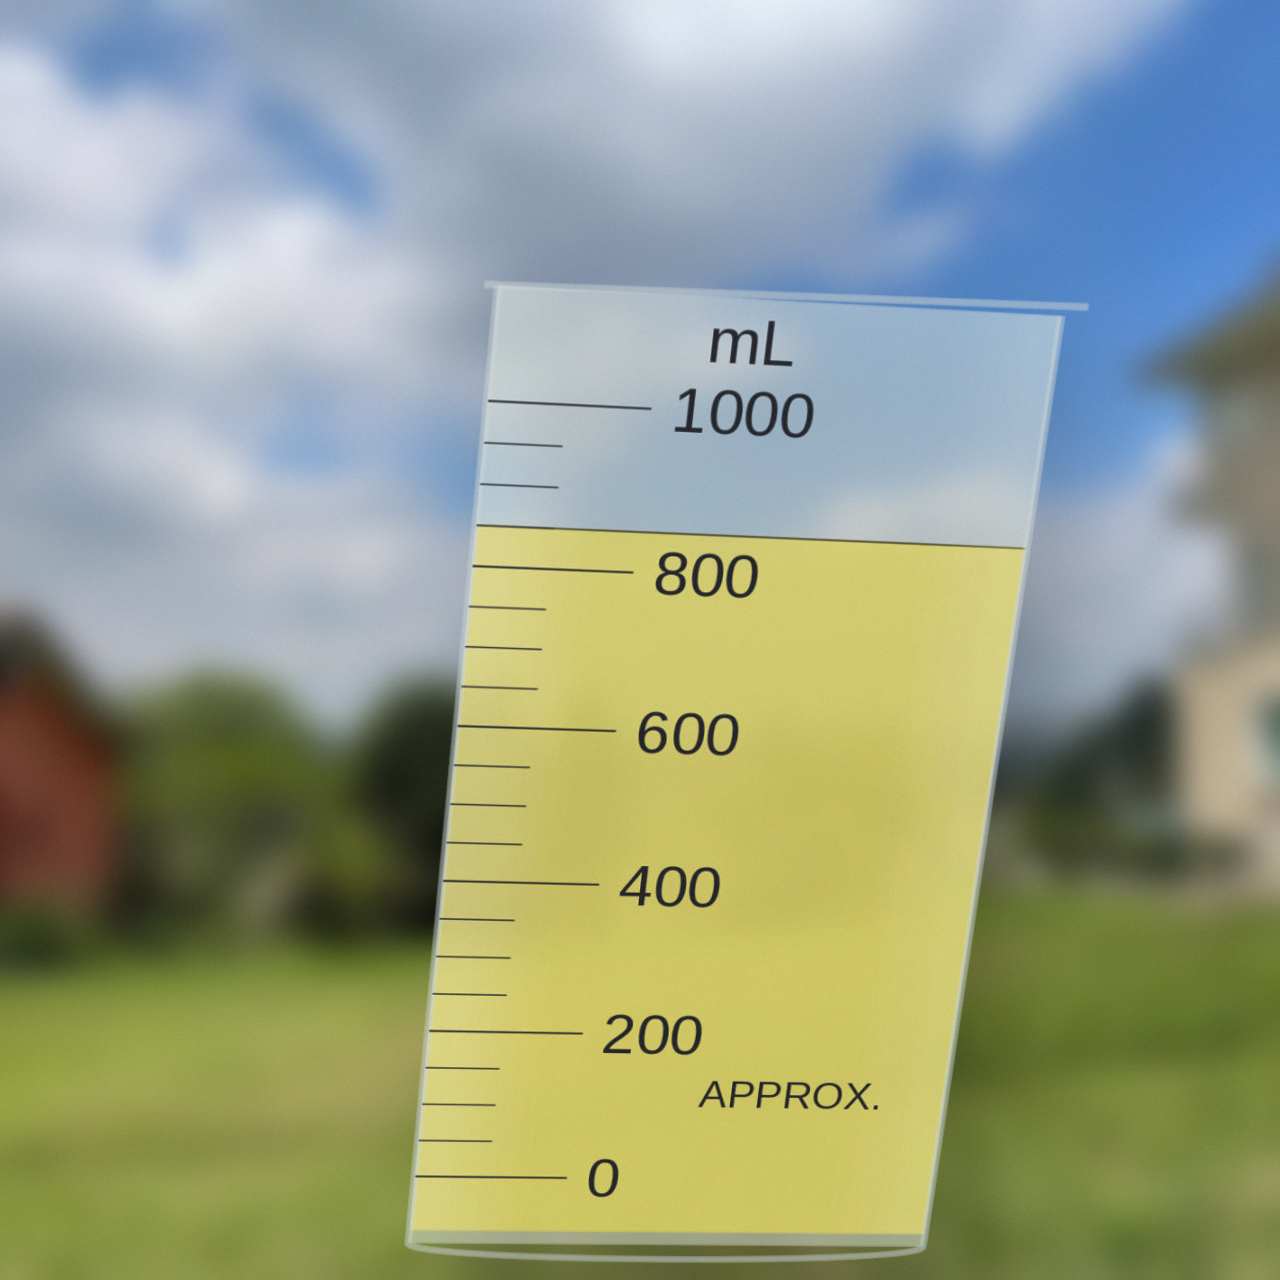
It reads 850 mL
